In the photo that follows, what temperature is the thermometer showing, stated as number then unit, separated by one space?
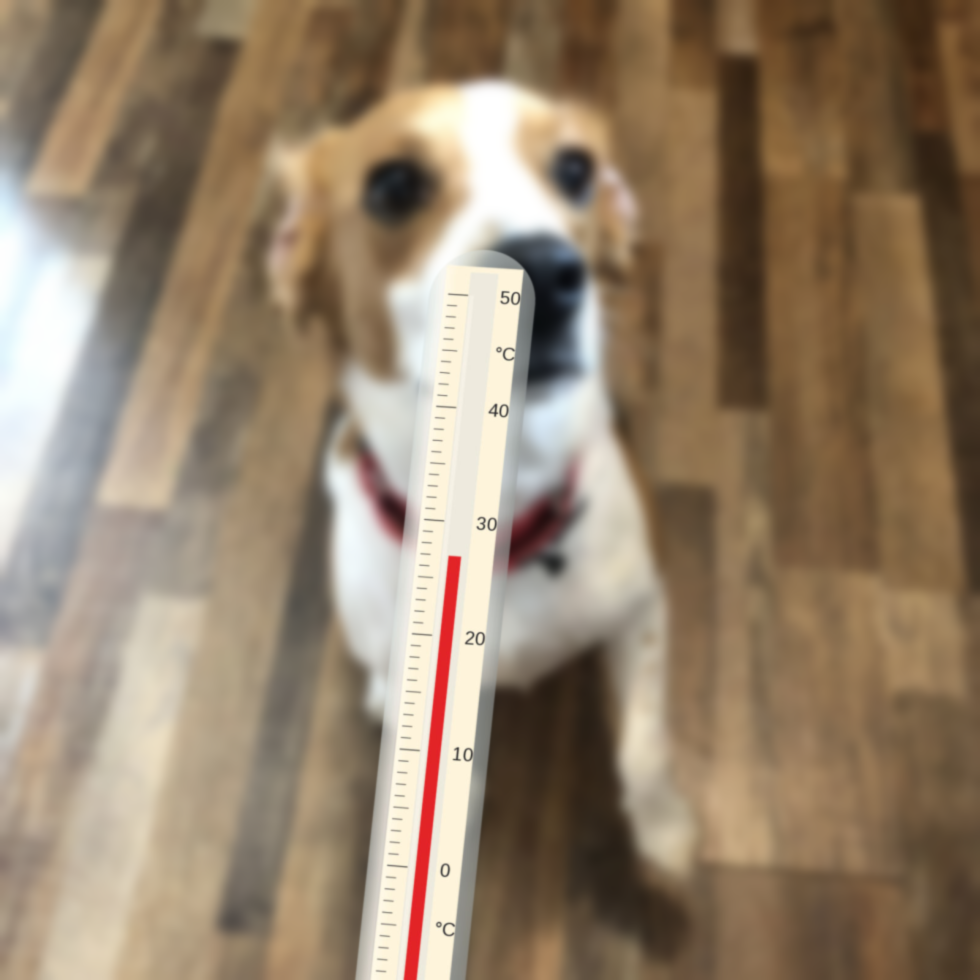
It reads 27 °C
